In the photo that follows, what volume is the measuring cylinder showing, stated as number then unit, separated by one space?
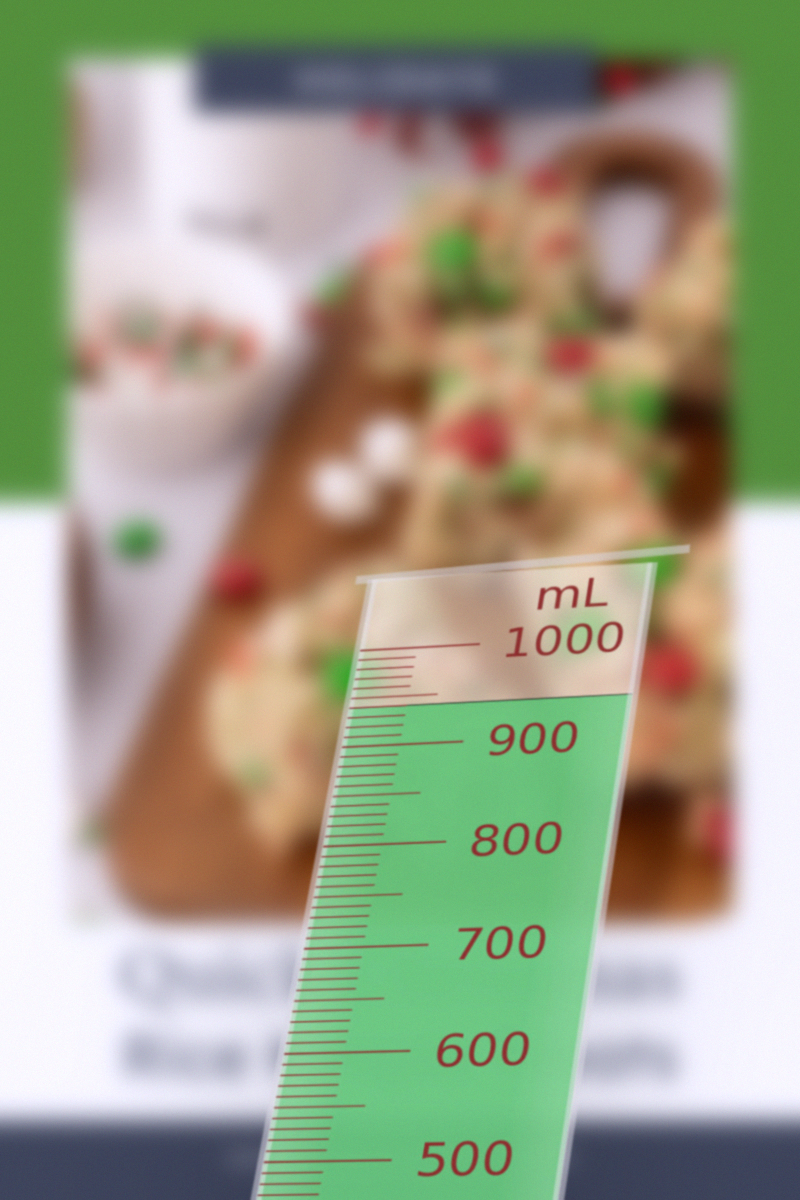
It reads 940 mL
